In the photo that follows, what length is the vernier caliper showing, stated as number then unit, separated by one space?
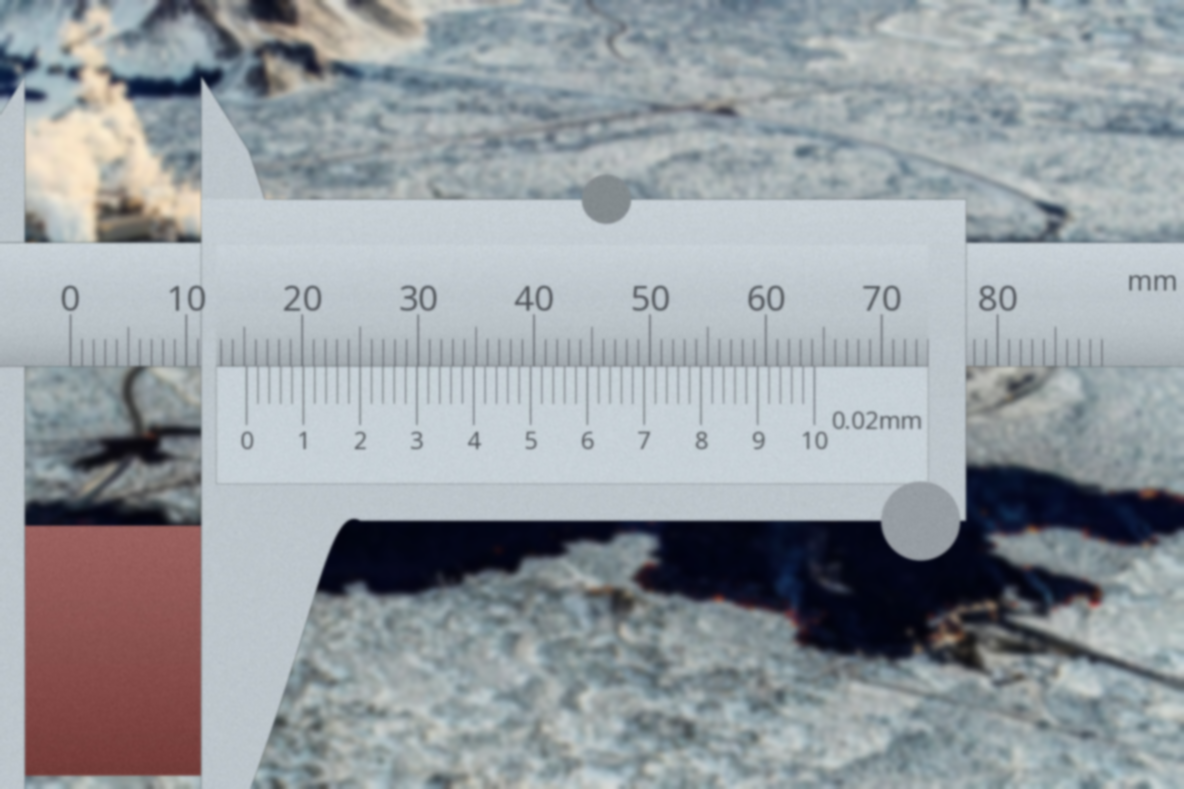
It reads 15.2 mm
